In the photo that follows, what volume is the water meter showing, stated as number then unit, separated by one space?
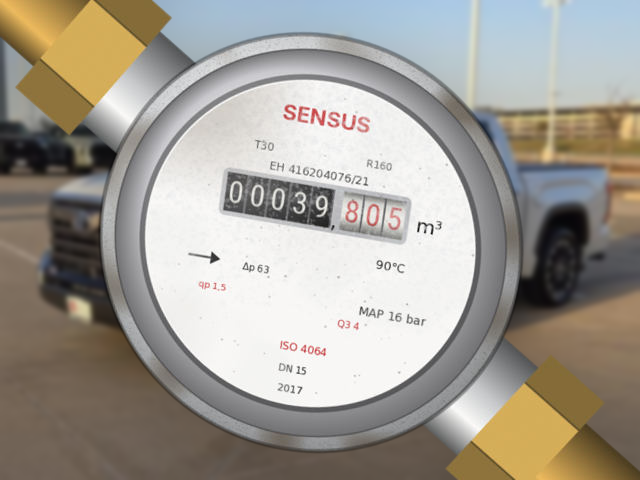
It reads 39.805 m³
